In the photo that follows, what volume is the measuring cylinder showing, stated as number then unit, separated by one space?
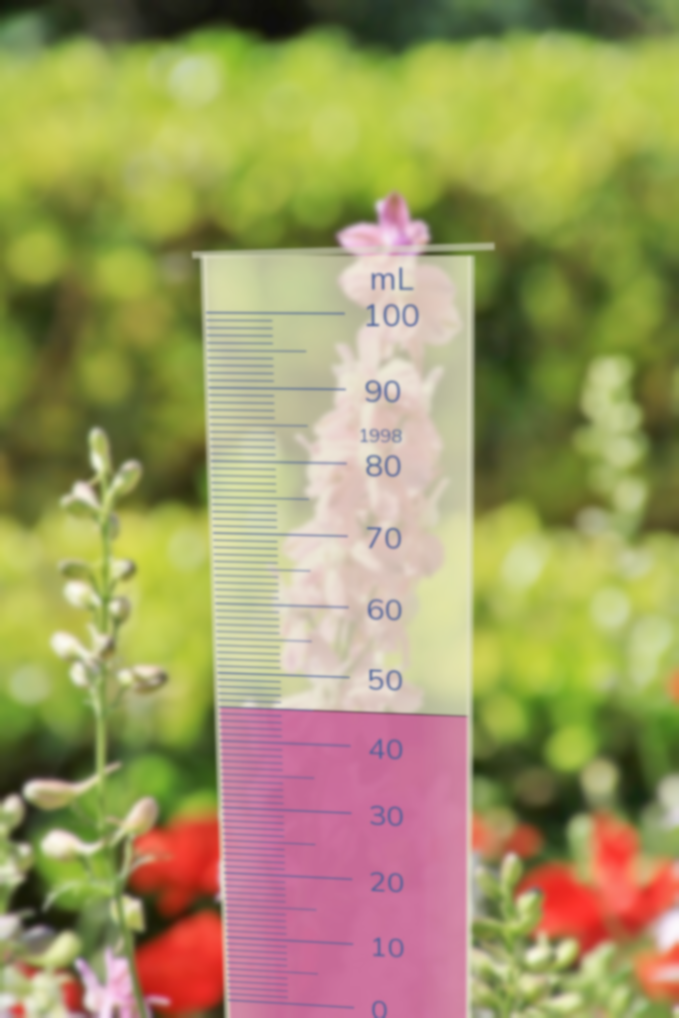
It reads 45 mL
